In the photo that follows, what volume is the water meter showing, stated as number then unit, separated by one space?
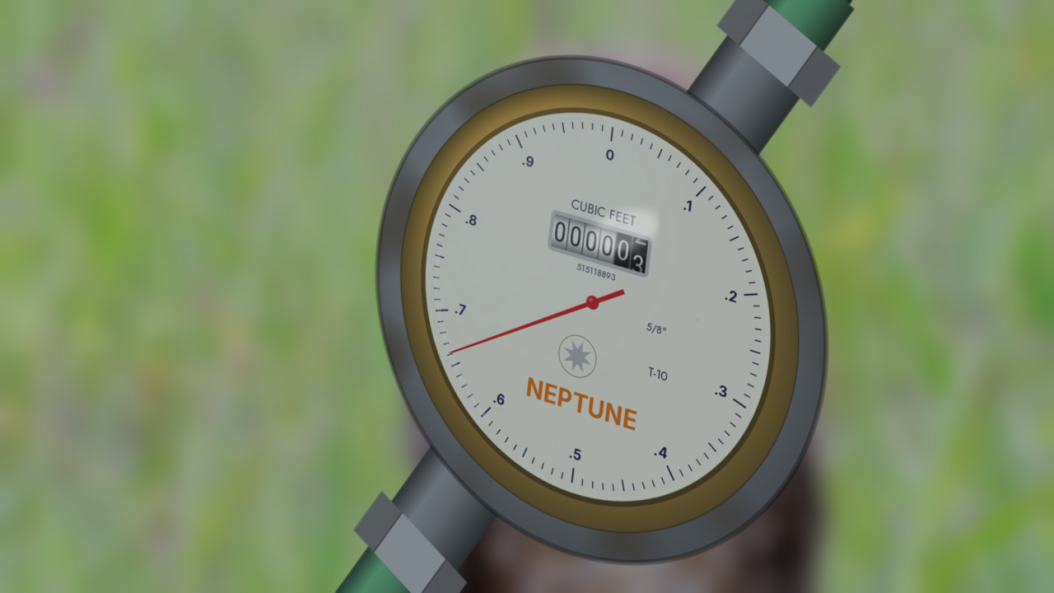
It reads 2.66 ft³
